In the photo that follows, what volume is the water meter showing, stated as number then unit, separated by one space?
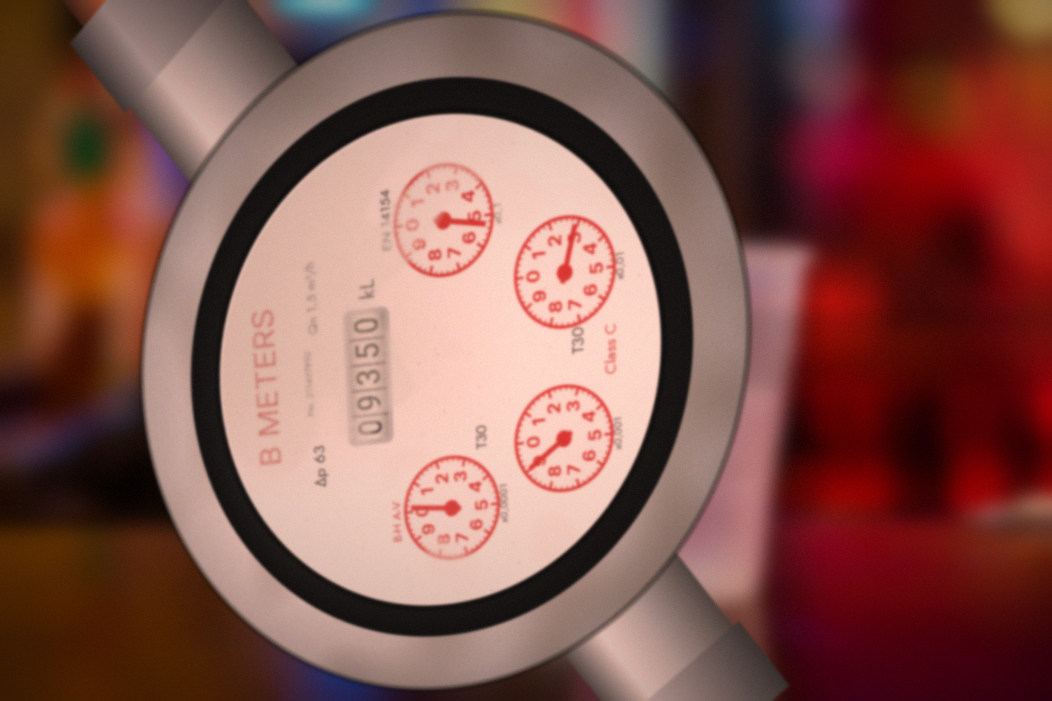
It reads 9350.5290 kL
